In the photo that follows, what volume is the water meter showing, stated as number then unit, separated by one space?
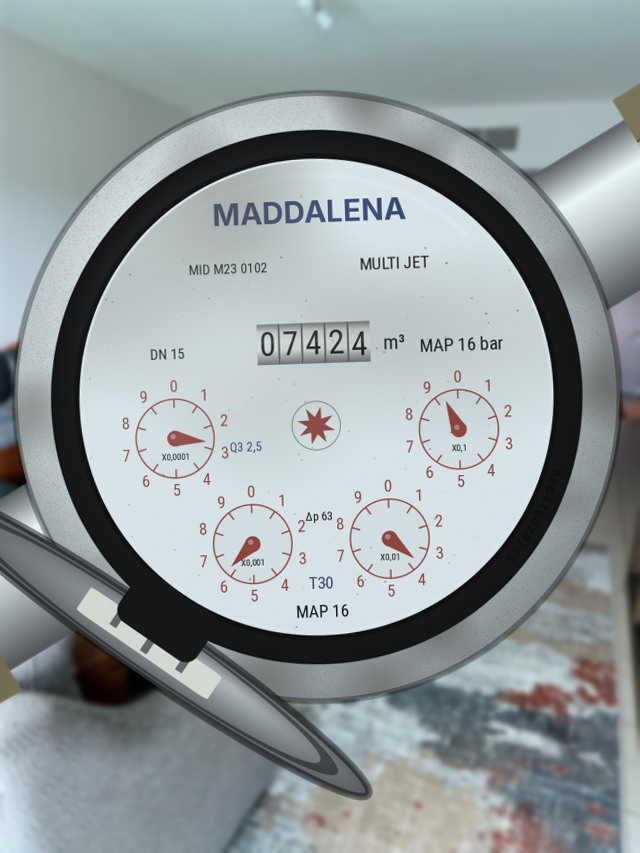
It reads 7423.9362 m³
